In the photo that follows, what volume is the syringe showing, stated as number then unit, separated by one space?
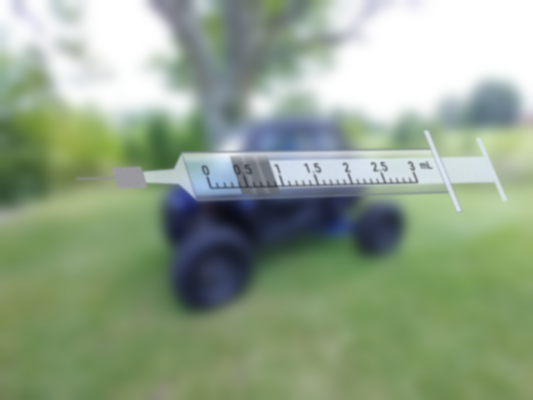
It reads 0.4 mL
